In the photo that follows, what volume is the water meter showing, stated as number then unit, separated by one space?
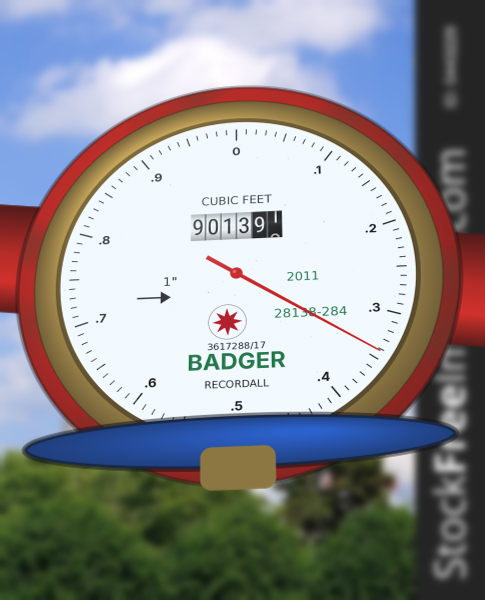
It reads 901391.34 ft³
